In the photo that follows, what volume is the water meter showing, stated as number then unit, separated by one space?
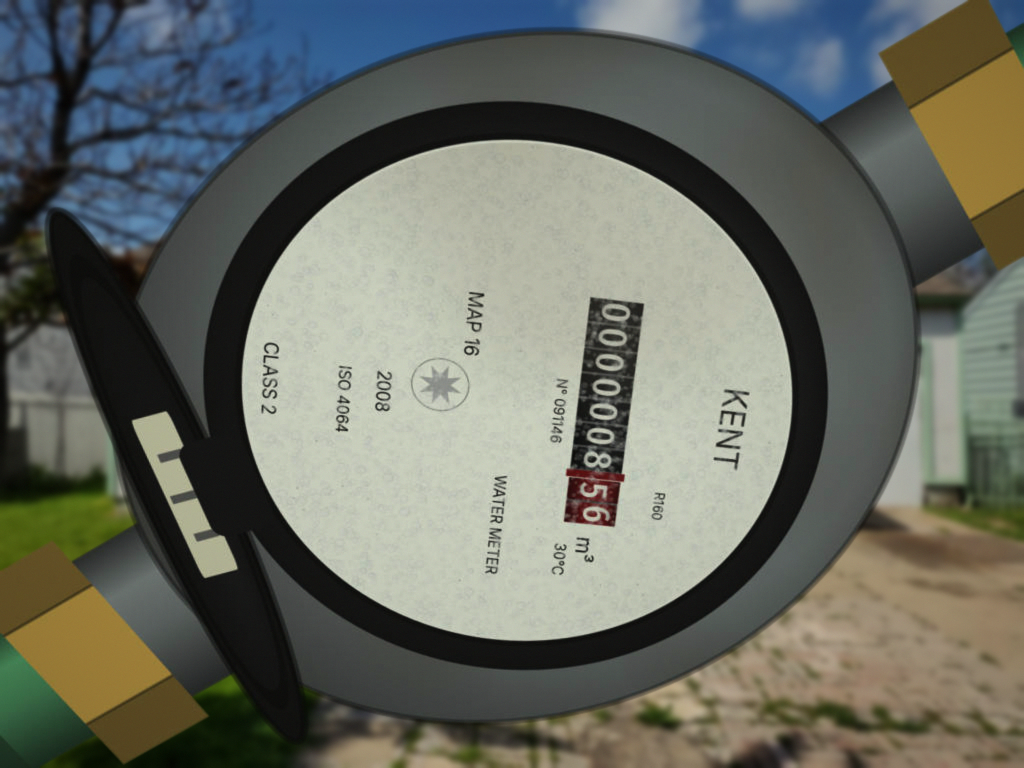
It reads 8.56 m³
